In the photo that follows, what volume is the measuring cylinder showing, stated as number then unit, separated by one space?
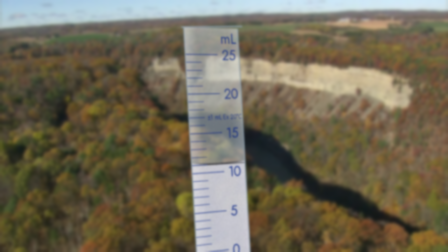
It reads 11 mL
